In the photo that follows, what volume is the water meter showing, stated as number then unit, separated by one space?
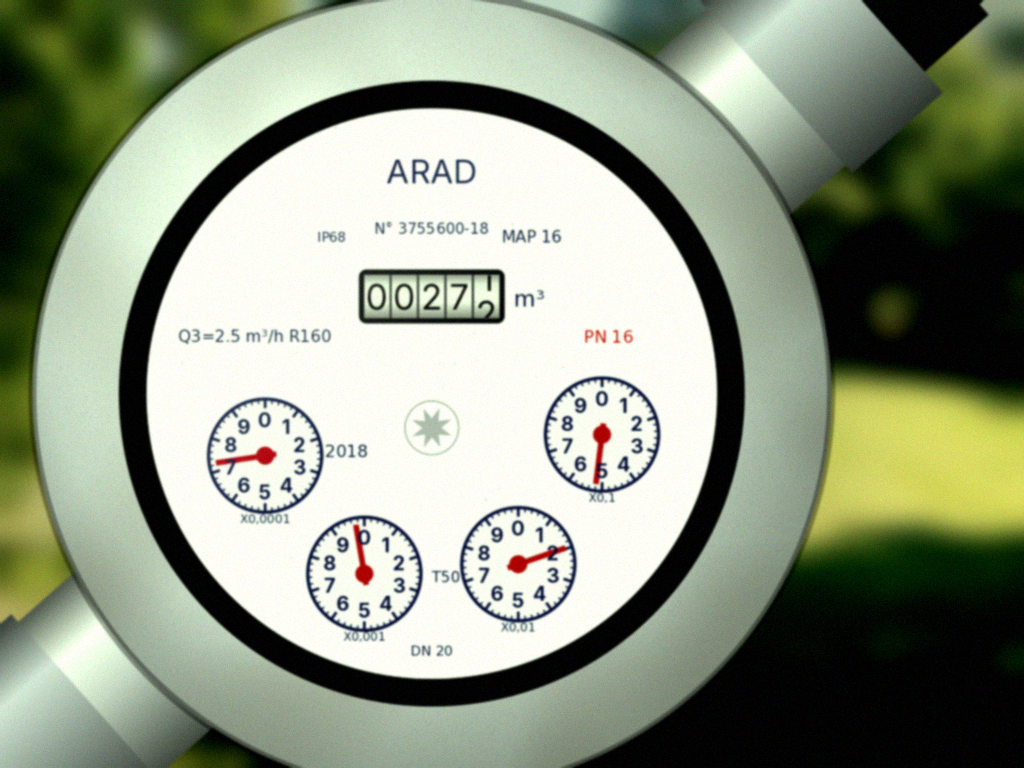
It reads 271.5197 m³
